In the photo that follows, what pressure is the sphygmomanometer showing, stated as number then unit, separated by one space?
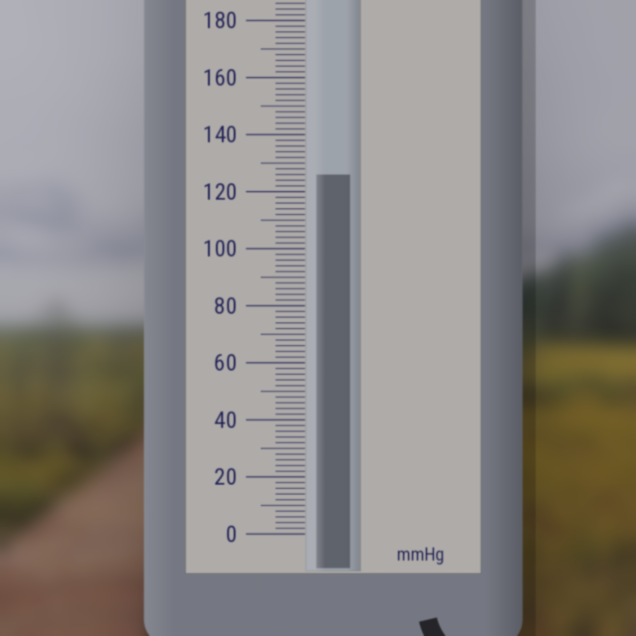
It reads 126 mmHg
